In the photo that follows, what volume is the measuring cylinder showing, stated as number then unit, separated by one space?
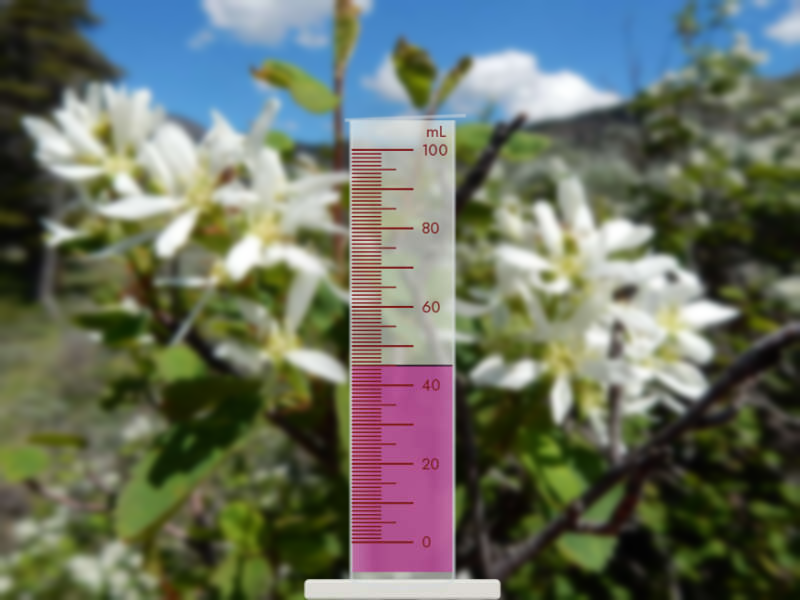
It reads 45 mL
